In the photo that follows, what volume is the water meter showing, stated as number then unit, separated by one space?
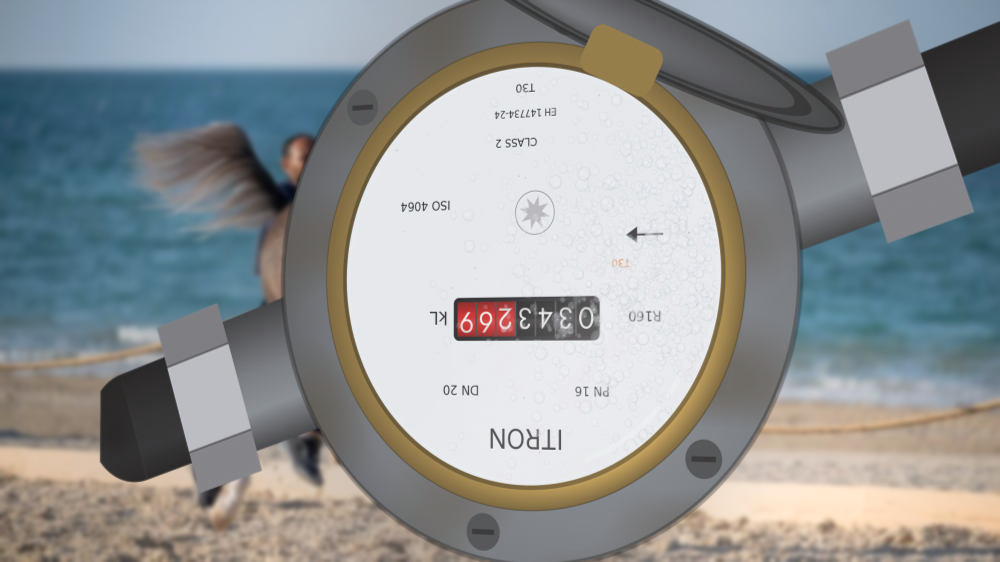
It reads 343.269 kL
